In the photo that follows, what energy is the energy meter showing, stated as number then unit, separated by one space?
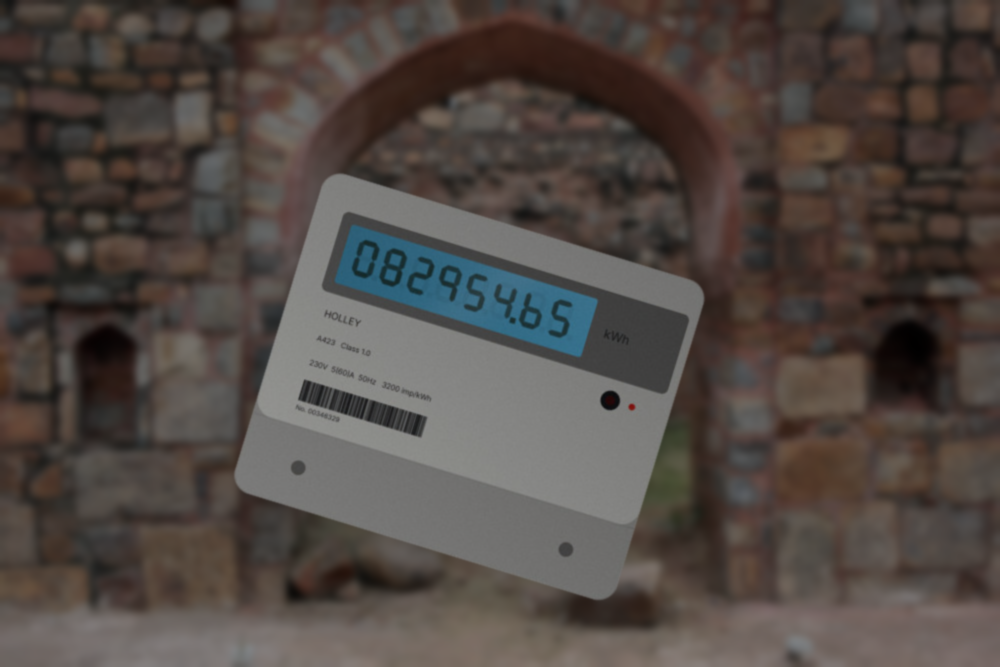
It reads 82954.65 kWh
